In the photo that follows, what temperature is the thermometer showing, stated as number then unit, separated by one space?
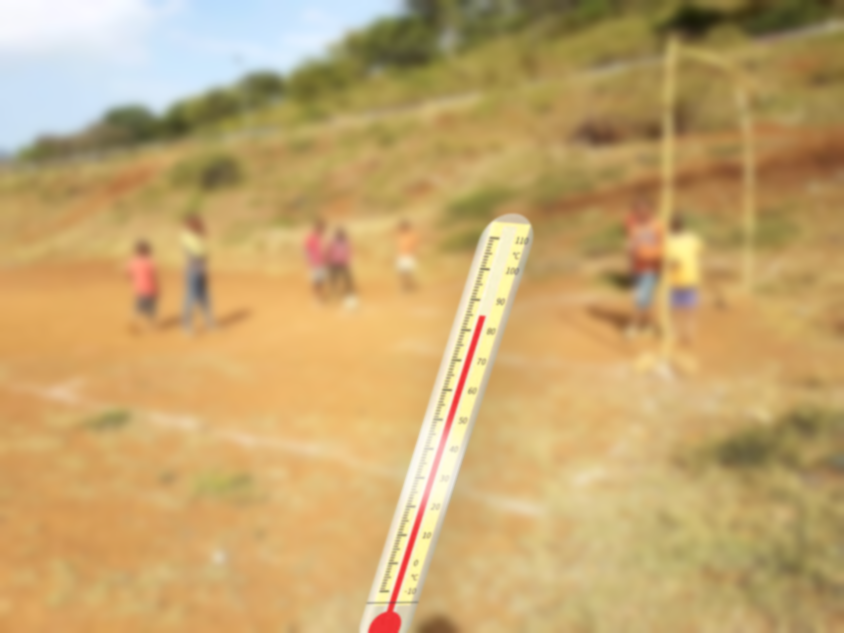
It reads 85 °C
